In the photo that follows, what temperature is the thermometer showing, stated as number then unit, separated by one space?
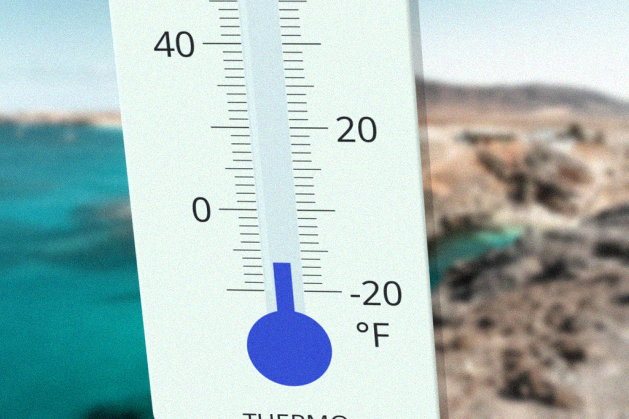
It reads -13 °F
